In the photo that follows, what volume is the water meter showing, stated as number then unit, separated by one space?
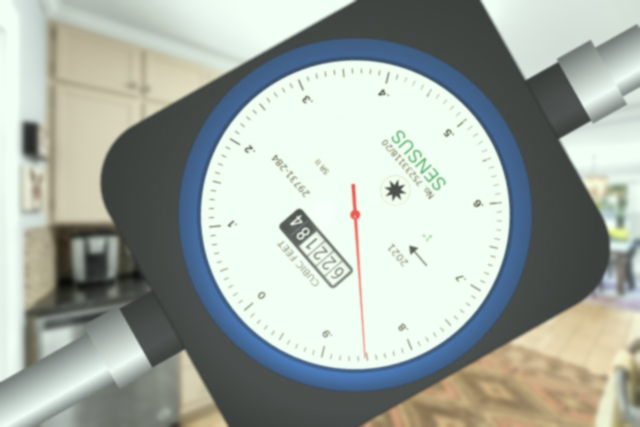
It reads 622183.85 ft³
